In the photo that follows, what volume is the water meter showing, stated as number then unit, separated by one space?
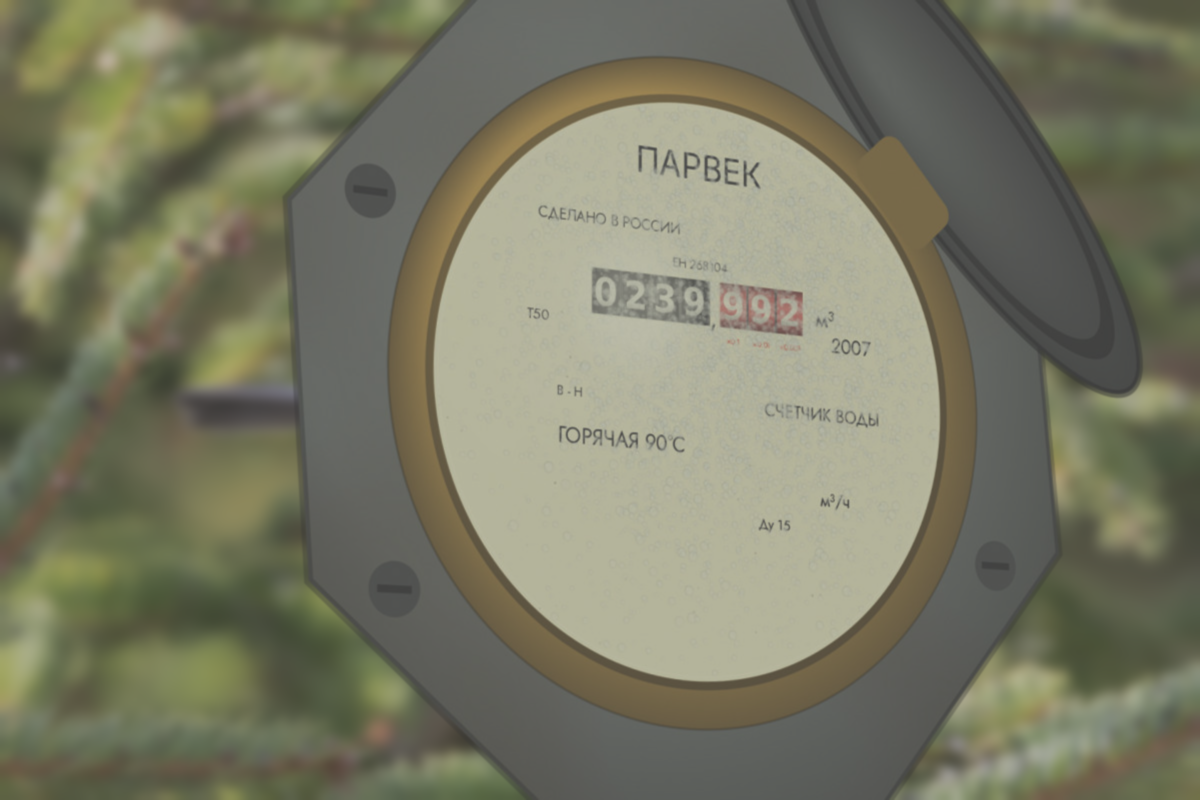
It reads 239.992 m³
